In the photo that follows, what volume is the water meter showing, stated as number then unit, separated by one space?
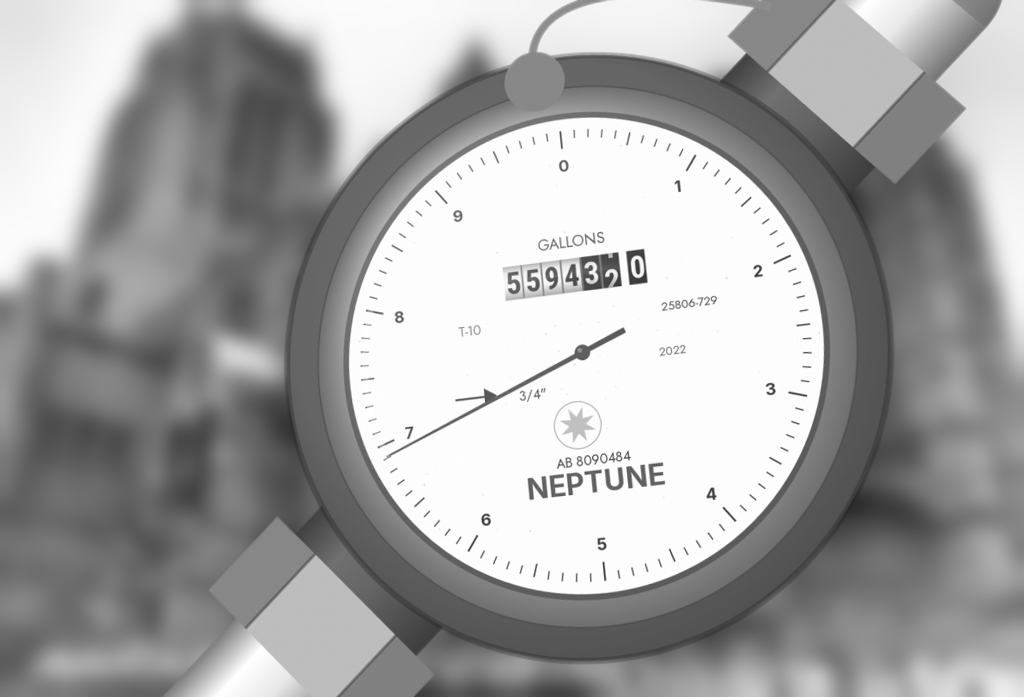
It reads 5594316.9 gal
